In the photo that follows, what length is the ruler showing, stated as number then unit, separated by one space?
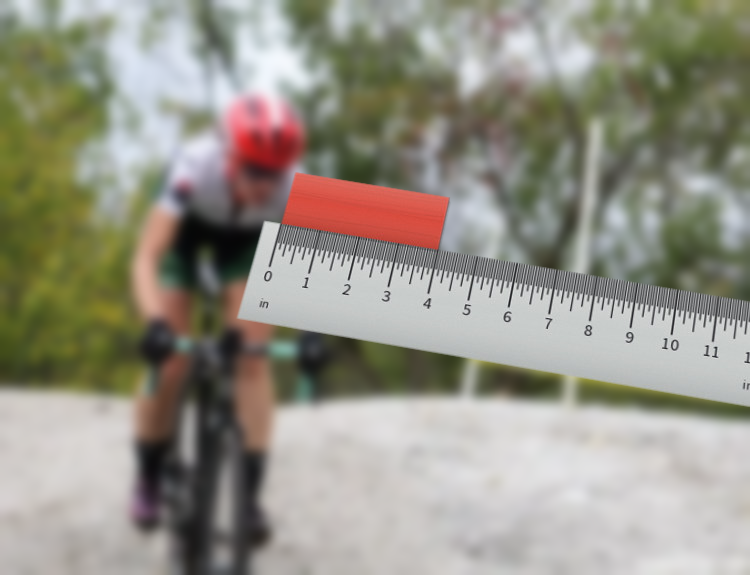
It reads 4 in
